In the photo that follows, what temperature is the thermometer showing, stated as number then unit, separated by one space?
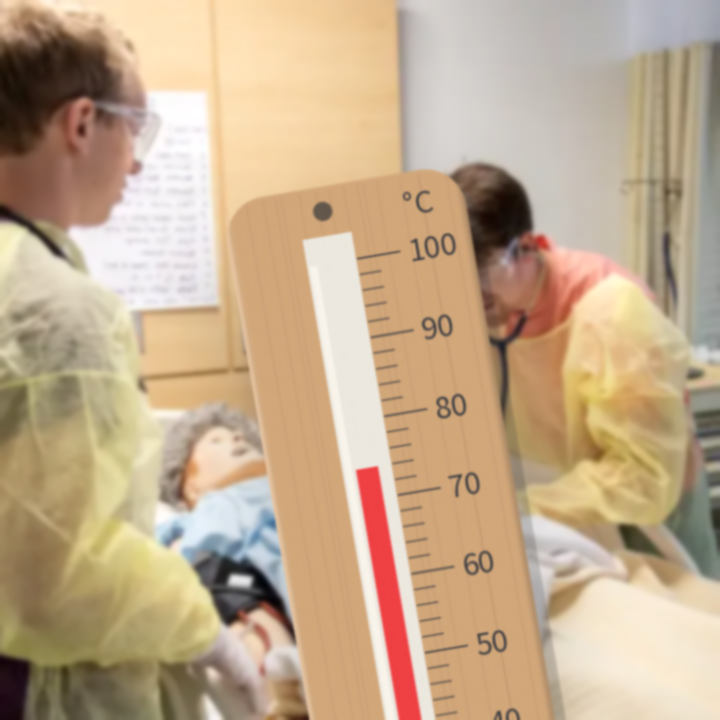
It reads 74 °C
